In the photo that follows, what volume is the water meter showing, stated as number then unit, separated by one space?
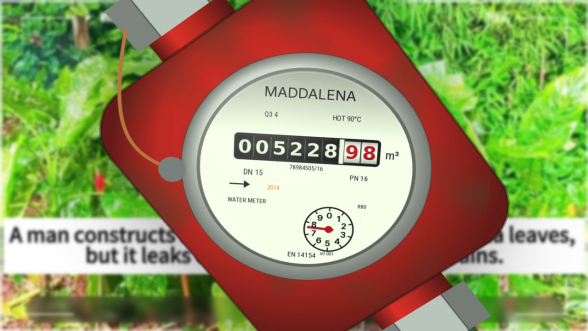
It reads 5228.987 m³
